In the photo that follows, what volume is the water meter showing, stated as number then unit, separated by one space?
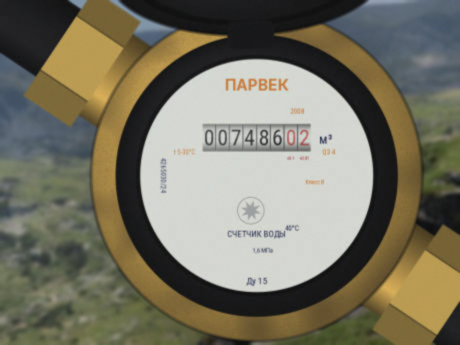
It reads 7486.02 m³
